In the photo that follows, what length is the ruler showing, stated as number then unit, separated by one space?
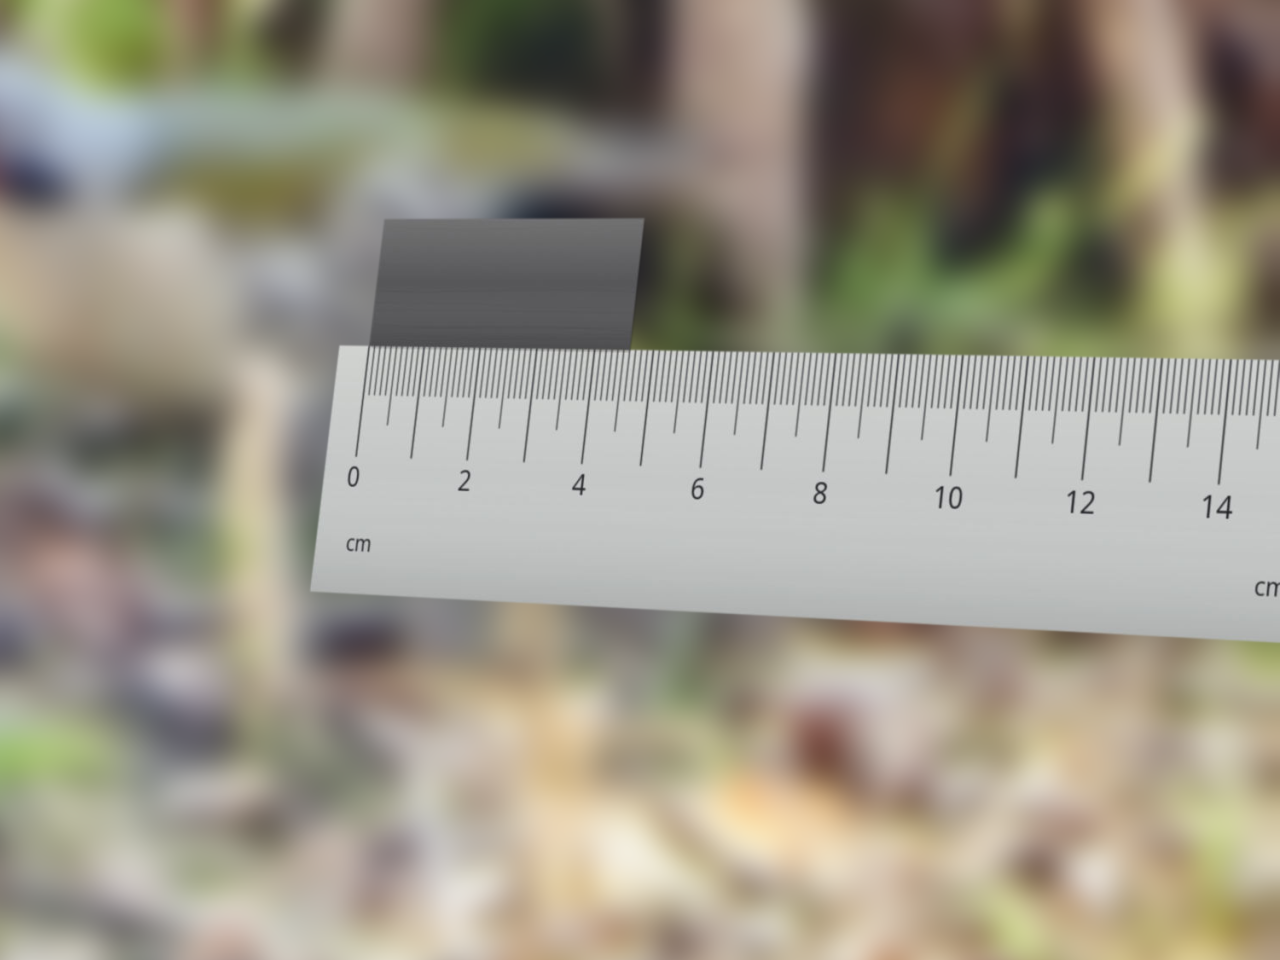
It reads 4.6 cm
